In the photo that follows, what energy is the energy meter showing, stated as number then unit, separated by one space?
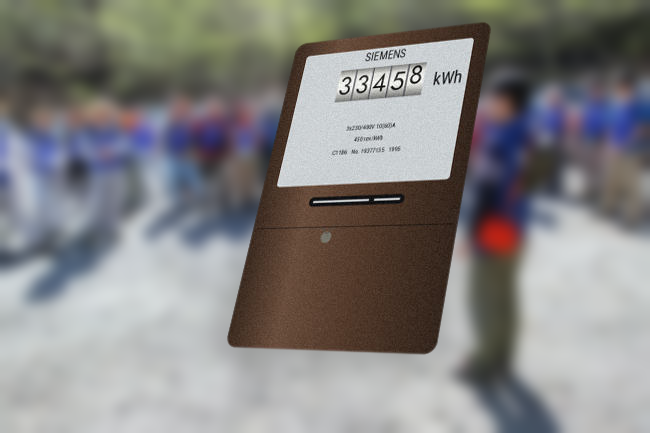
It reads 33458 kWh
